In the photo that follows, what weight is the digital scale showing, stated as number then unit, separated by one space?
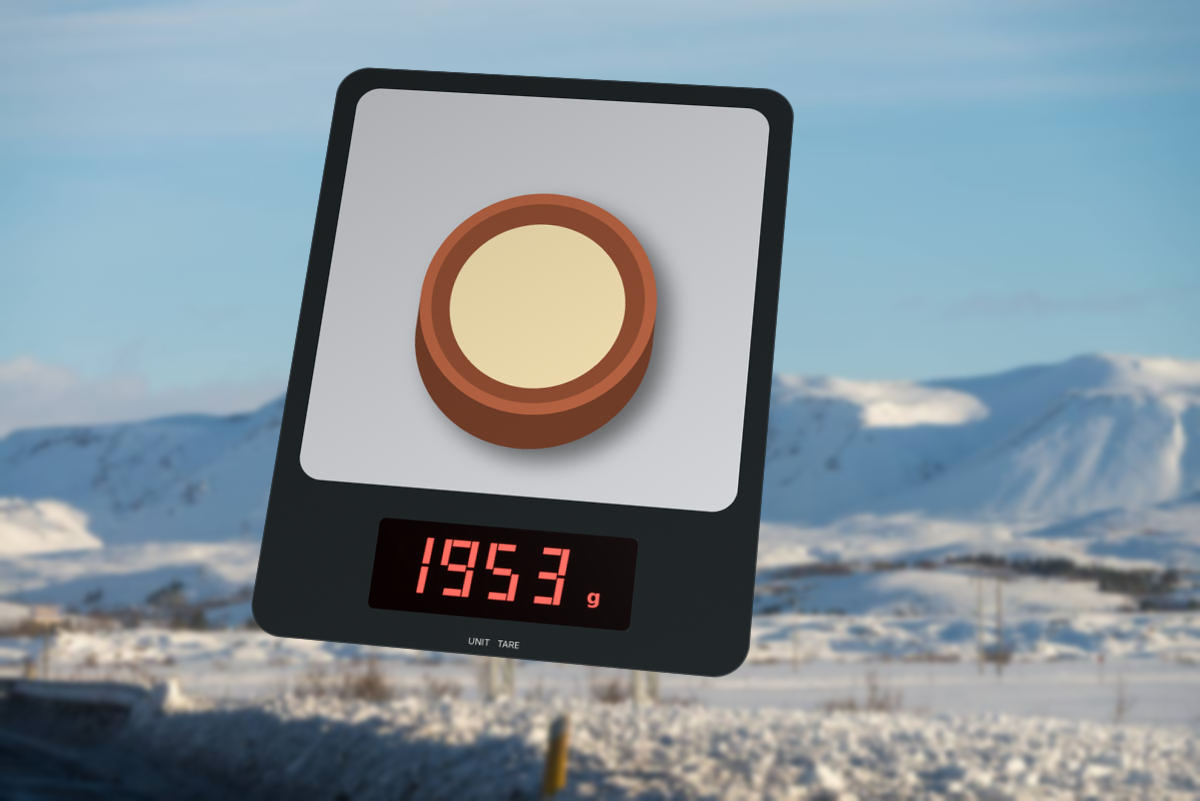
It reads 1953 g
